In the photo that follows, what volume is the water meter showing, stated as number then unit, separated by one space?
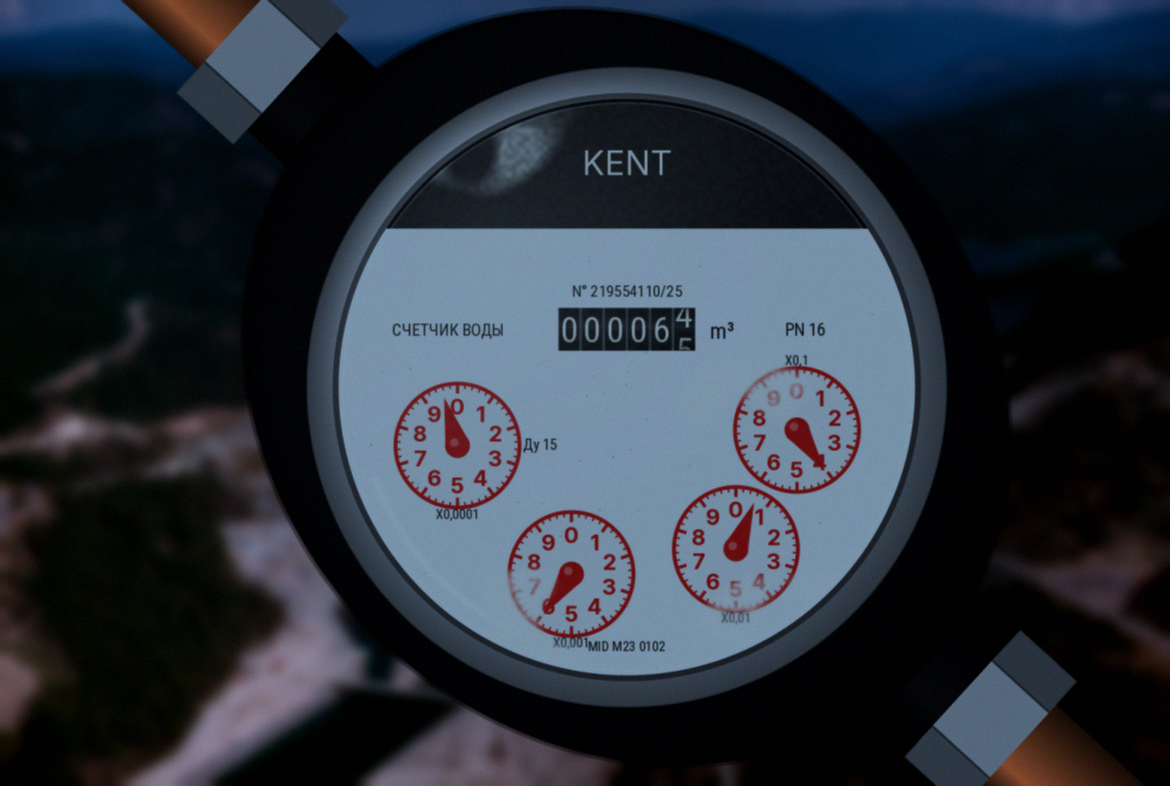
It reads 64.4059 m³
